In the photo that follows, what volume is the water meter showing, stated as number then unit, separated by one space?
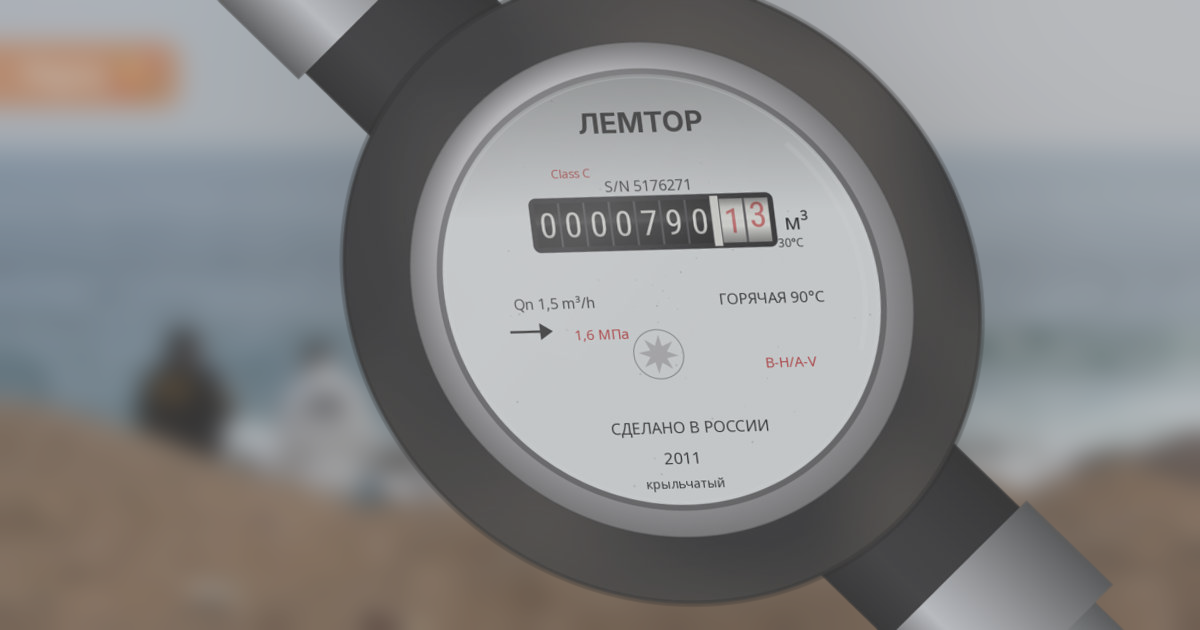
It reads 790.13 m³
